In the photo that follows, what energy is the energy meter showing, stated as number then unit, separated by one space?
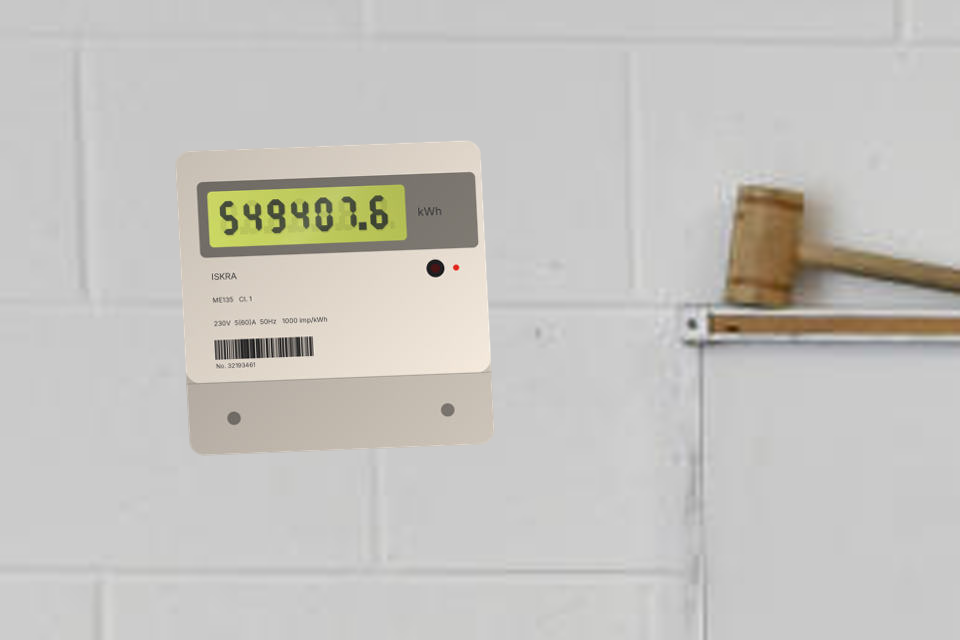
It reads 549407.6 kWh
